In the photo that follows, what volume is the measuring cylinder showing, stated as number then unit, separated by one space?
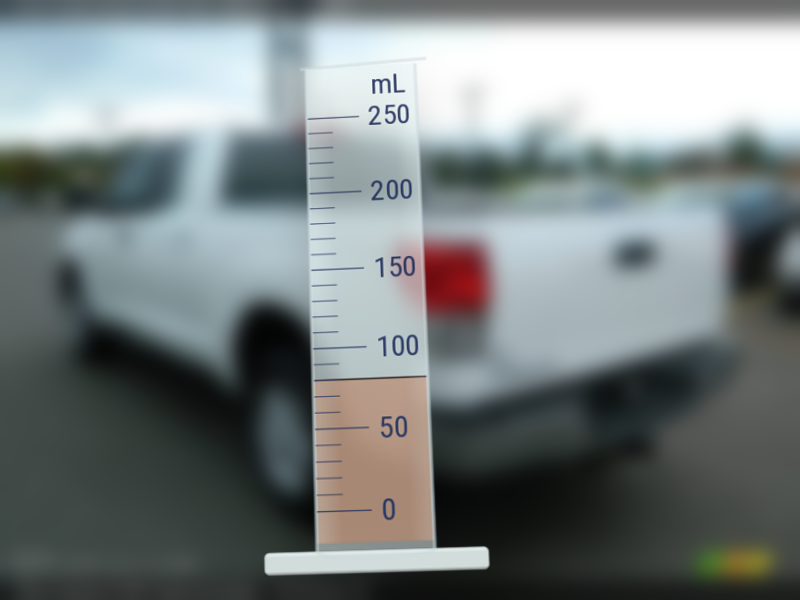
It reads 80 mL
